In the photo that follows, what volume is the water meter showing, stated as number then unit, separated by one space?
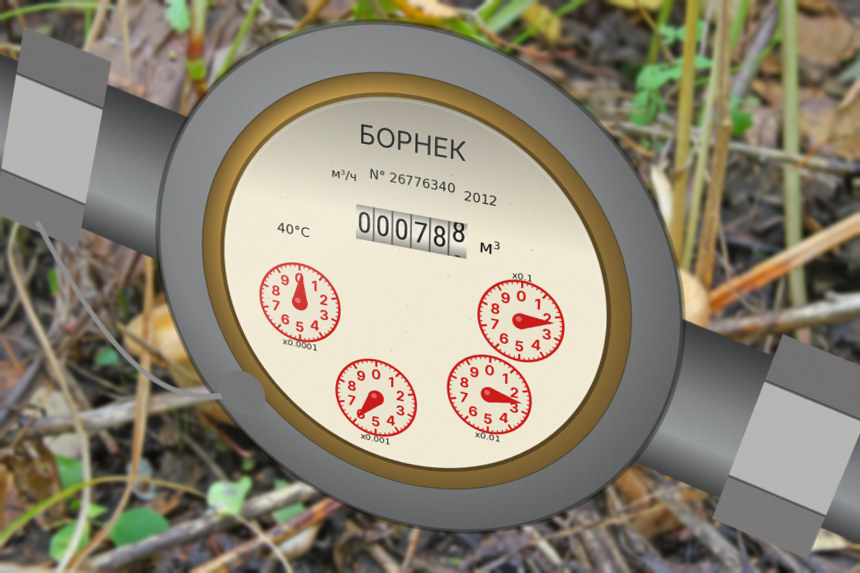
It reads 788.2260 m³
